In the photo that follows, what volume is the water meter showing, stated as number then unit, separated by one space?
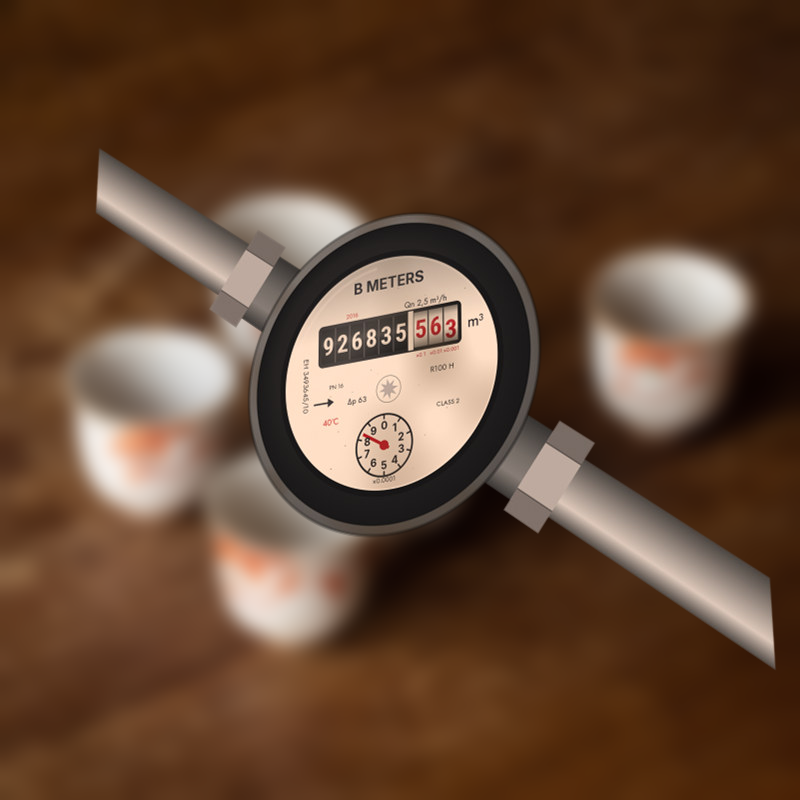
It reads 926835.5628 m³
